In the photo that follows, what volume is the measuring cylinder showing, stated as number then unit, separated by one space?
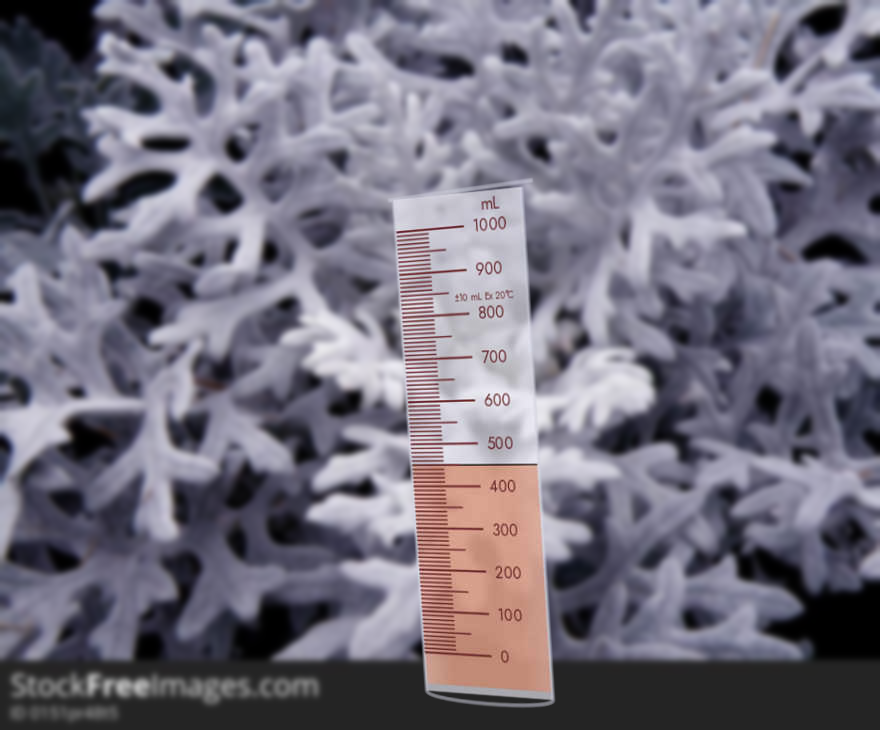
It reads 450 mL
